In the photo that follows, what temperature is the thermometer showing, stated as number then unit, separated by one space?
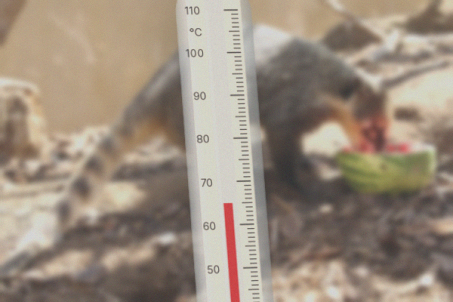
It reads 65 °C
